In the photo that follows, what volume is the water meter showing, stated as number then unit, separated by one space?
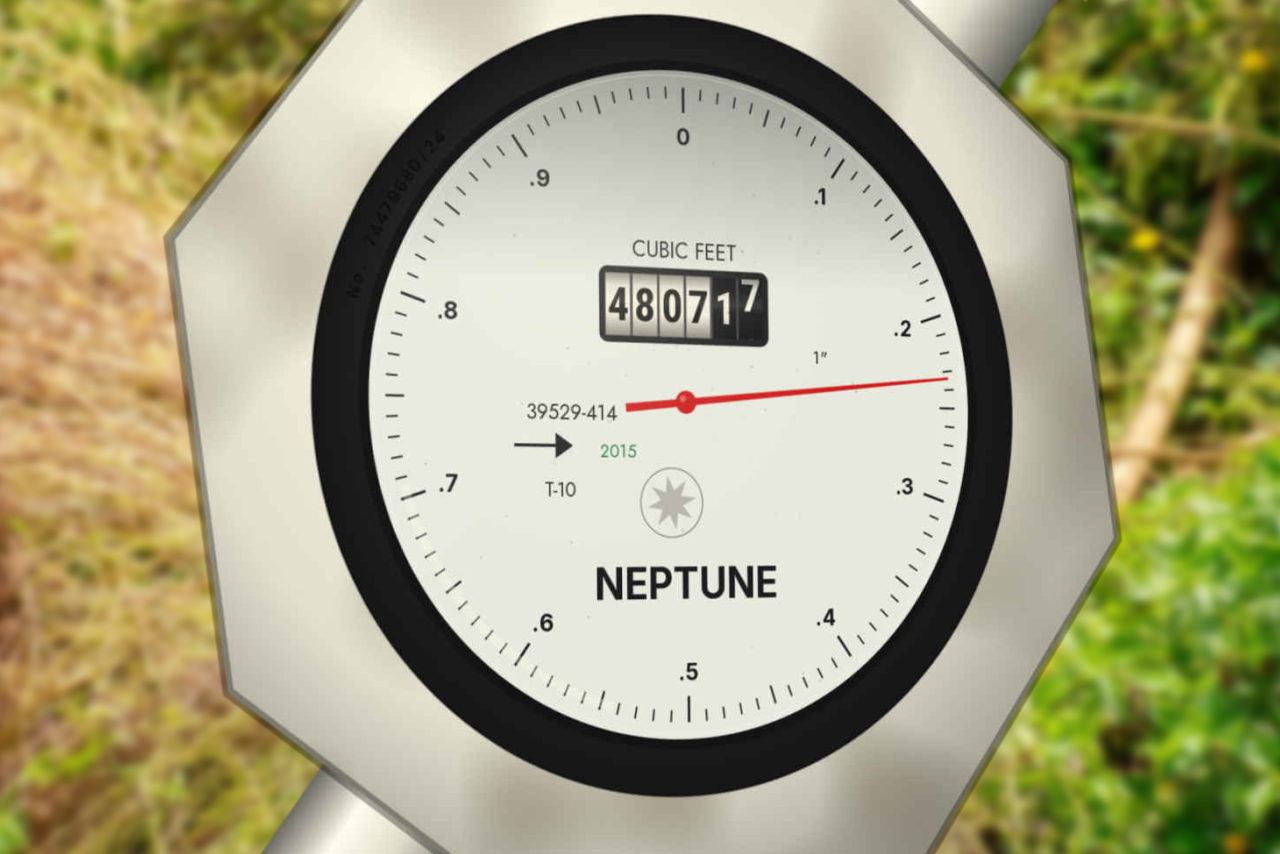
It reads 480717.23 ft³
